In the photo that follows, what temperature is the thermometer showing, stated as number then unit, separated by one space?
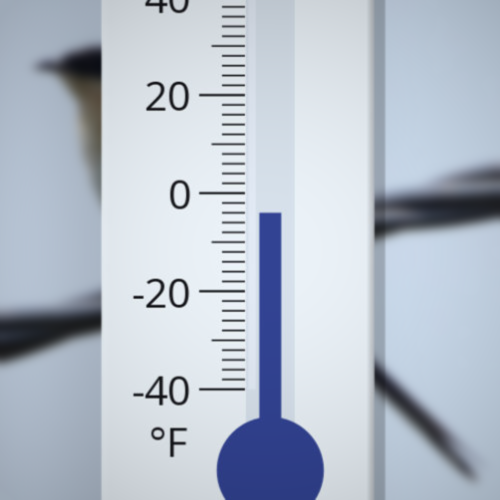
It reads -4 °F
